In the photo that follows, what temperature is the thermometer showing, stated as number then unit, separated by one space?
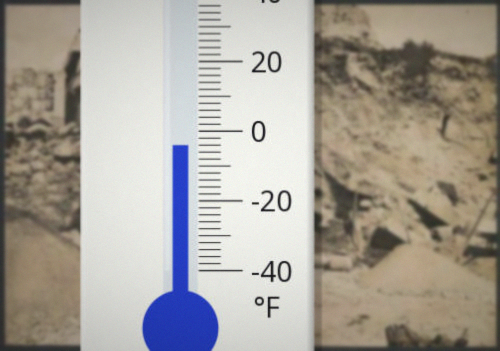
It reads -4 °F
